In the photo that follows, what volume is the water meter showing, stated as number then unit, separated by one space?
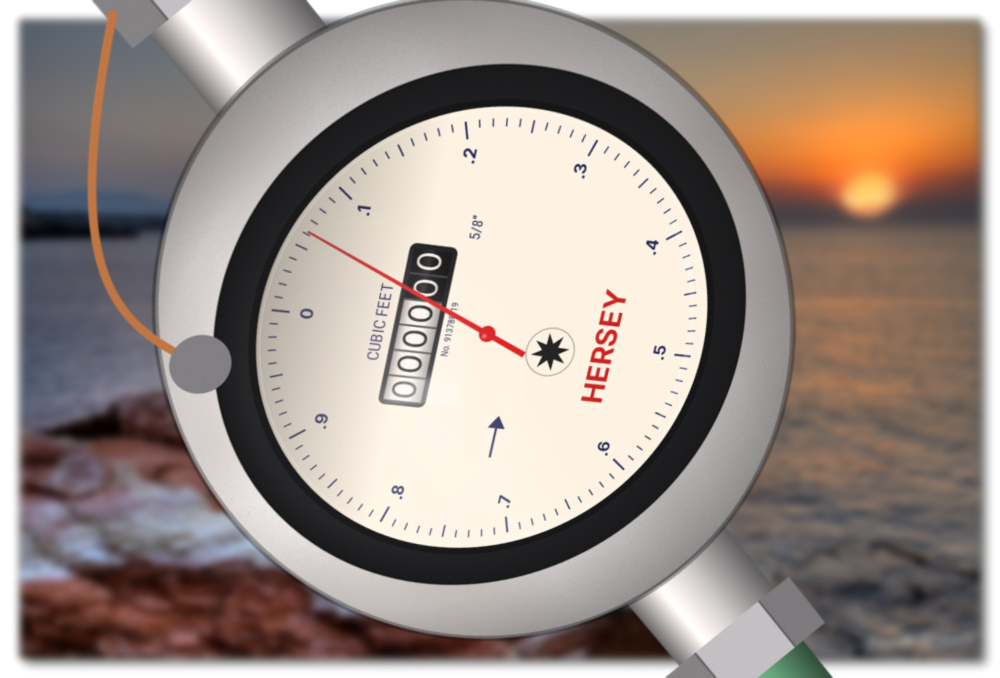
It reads 0.06 ft³
